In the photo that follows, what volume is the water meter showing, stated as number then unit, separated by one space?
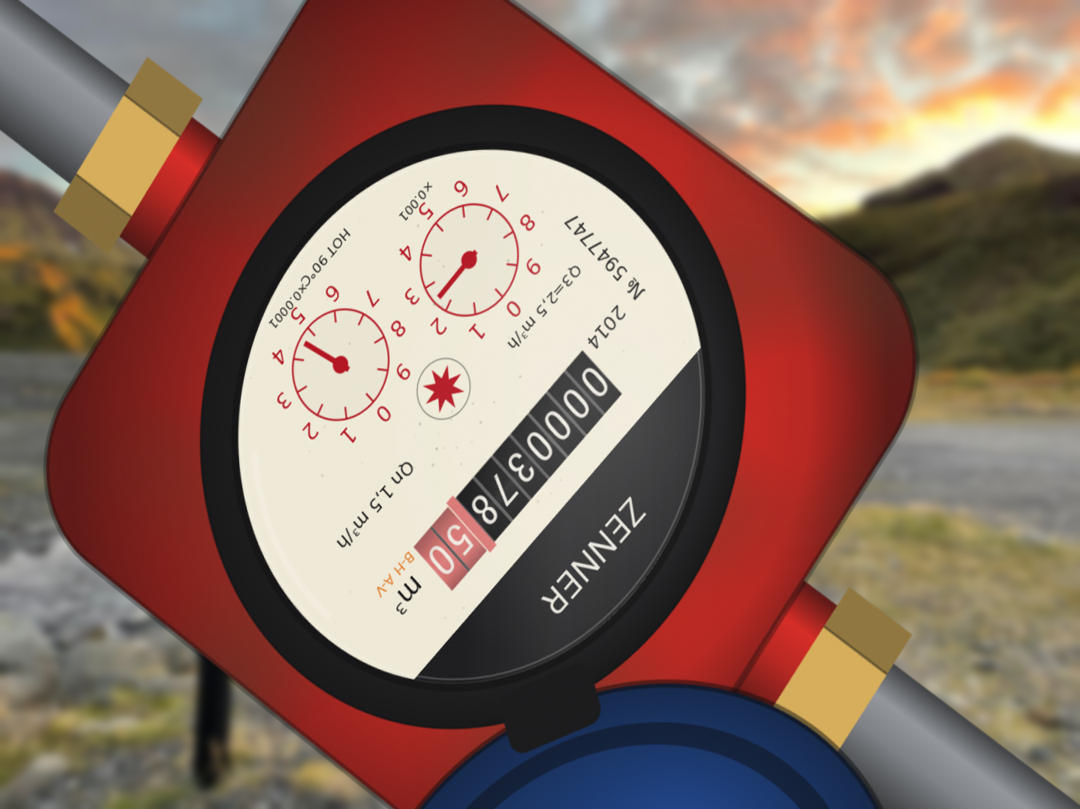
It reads 378.5024 m³
